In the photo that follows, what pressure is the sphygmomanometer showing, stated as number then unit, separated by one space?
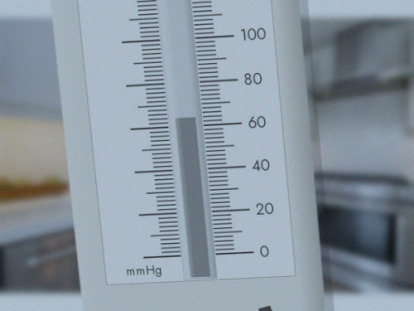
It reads 64 mmHg
